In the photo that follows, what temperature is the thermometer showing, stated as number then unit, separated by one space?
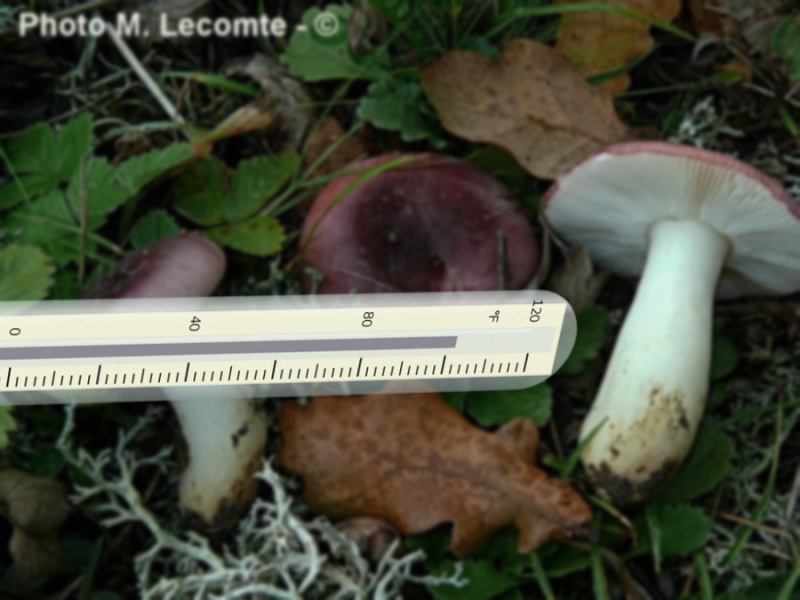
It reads 102 °F
